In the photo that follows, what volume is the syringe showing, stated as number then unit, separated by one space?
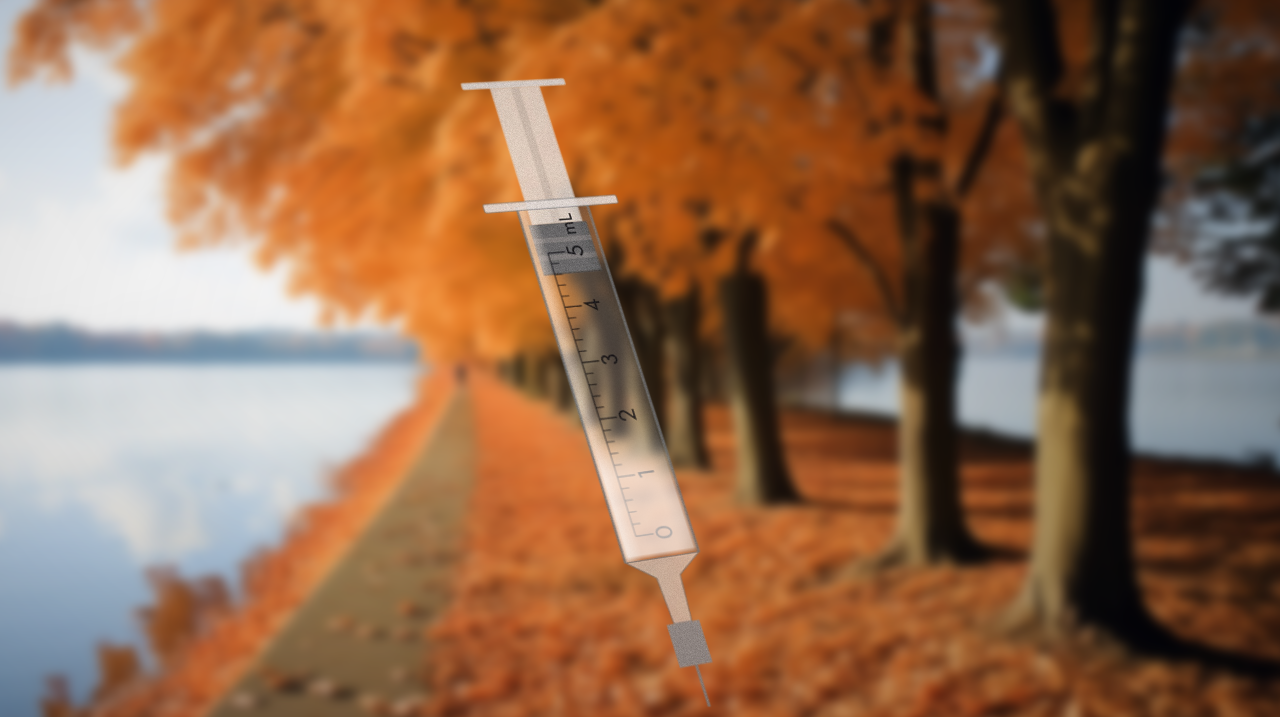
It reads 4.6 mL
